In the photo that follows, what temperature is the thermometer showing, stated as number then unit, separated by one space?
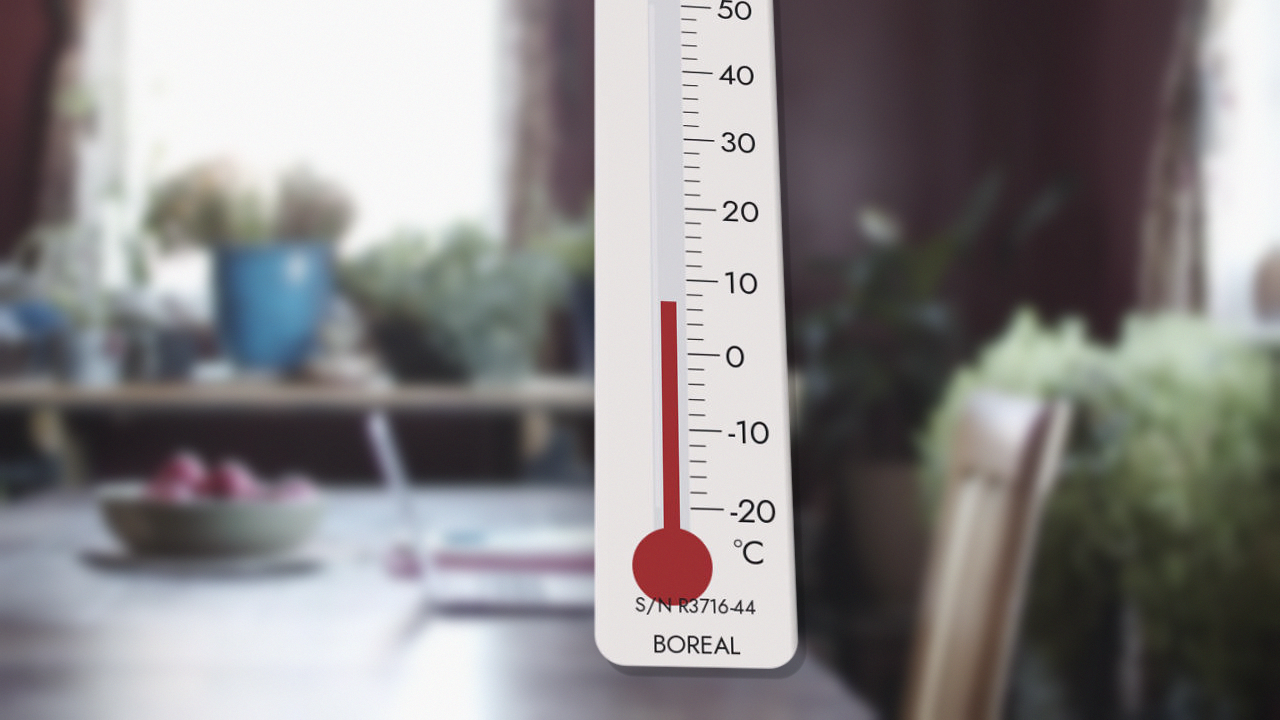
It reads 7 °C
